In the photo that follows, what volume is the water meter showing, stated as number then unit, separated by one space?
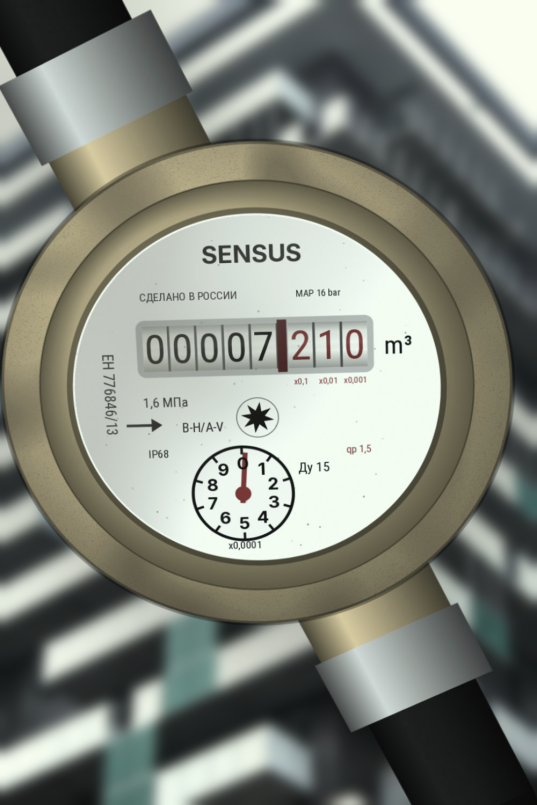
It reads 7.2100 m³
